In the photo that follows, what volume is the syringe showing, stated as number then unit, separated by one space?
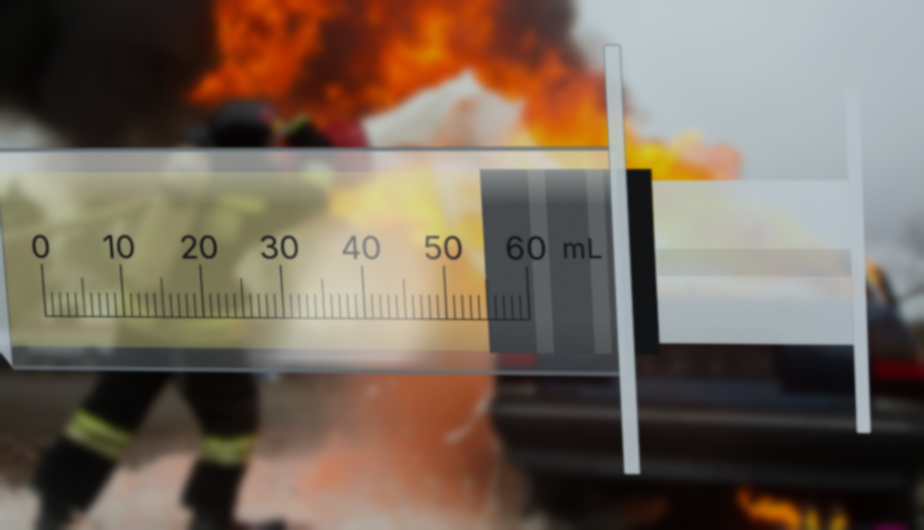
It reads 55 mL
